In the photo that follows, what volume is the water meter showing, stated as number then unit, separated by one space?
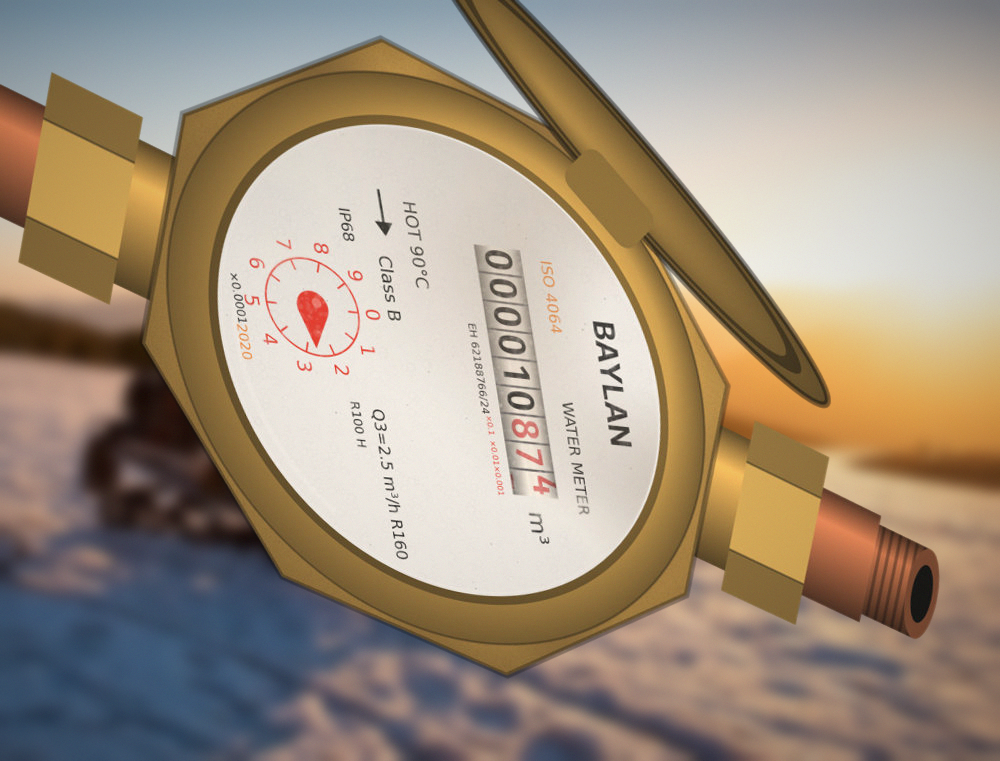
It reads 10.8742 m³
